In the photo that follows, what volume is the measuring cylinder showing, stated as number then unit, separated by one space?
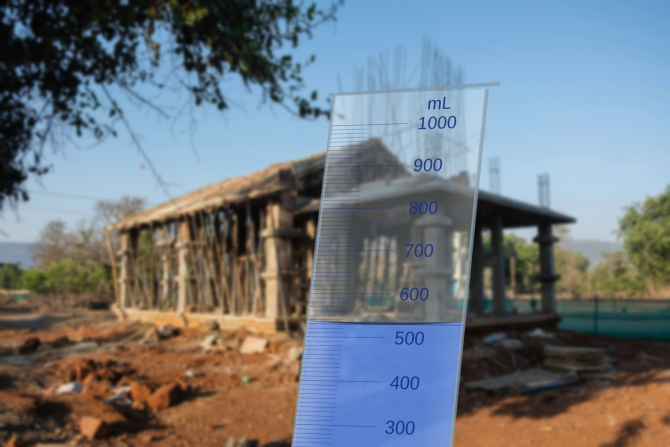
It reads 530 mL
